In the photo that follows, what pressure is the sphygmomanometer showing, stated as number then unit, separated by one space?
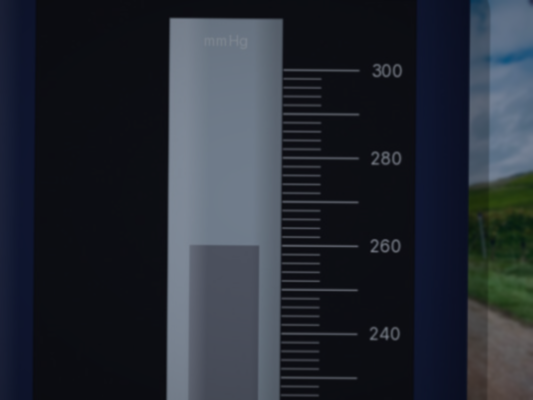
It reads 260 mmHg
